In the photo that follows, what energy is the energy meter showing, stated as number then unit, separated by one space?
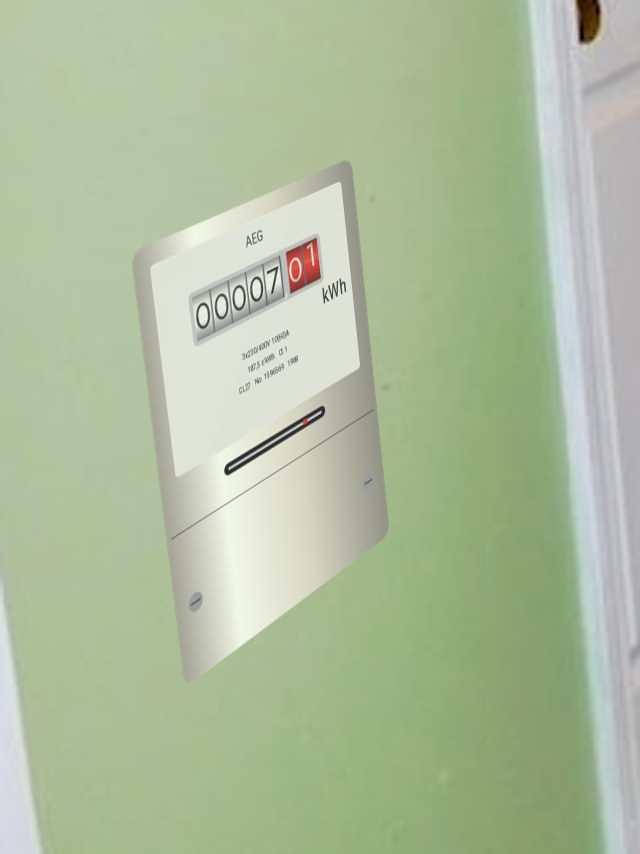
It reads 7.01 kWh
